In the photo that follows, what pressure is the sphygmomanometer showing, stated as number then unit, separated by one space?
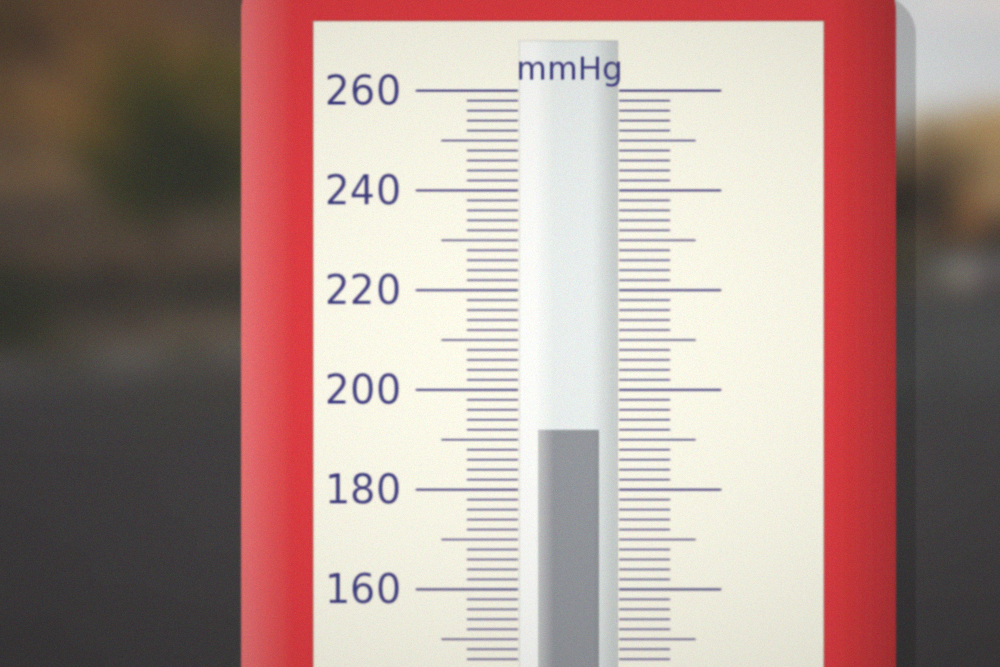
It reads 192 mmHg
